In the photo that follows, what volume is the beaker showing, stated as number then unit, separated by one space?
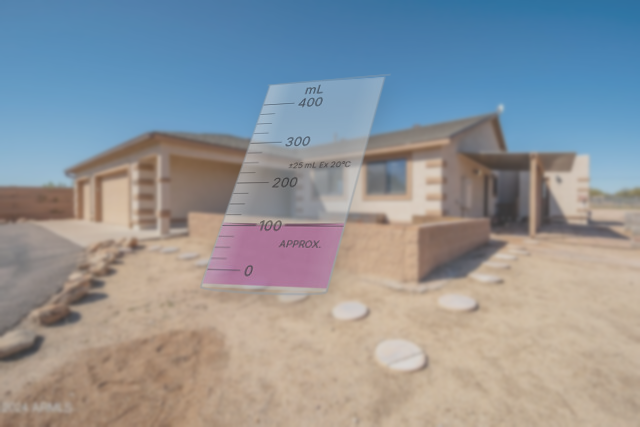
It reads 100 mL
